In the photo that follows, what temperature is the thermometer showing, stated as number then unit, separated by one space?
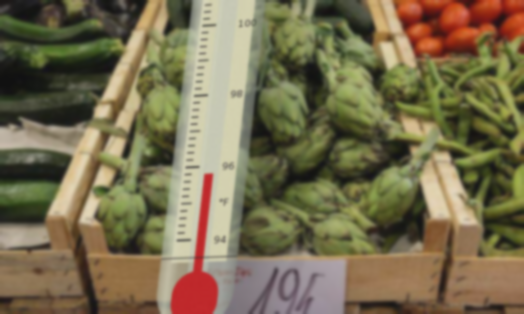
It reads 95.8 °F
